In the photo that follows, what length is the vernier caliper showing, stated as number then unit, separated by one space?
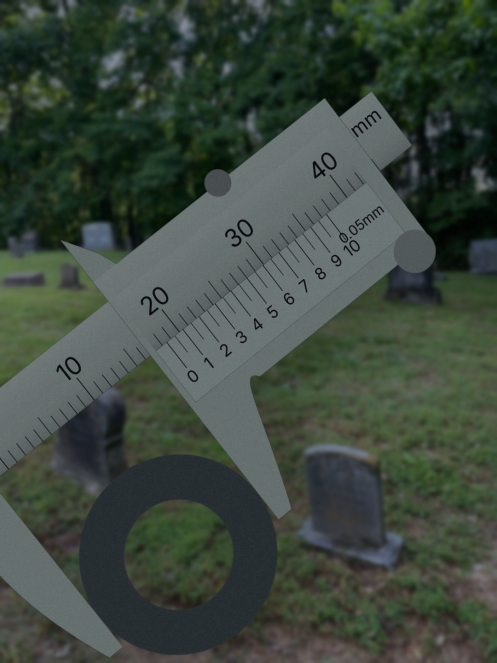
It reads 18.5 mm
